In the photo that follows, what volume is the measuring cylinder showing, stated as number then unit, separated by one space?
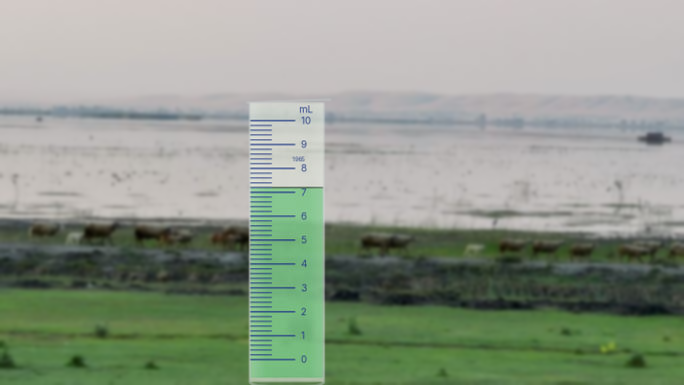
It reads 7.2 mL
